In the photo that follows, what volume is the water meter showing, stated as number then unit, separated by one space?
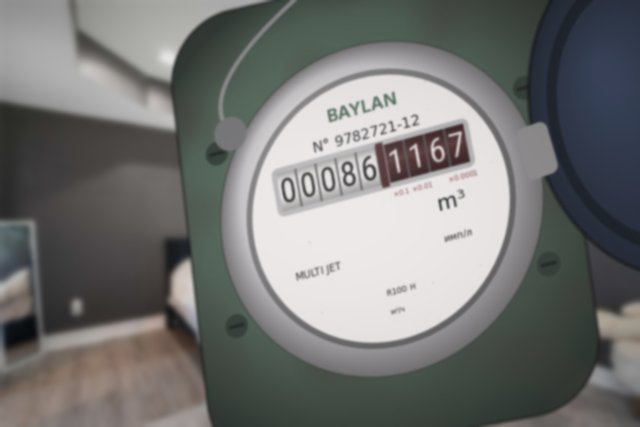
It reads 86.1167 m³
